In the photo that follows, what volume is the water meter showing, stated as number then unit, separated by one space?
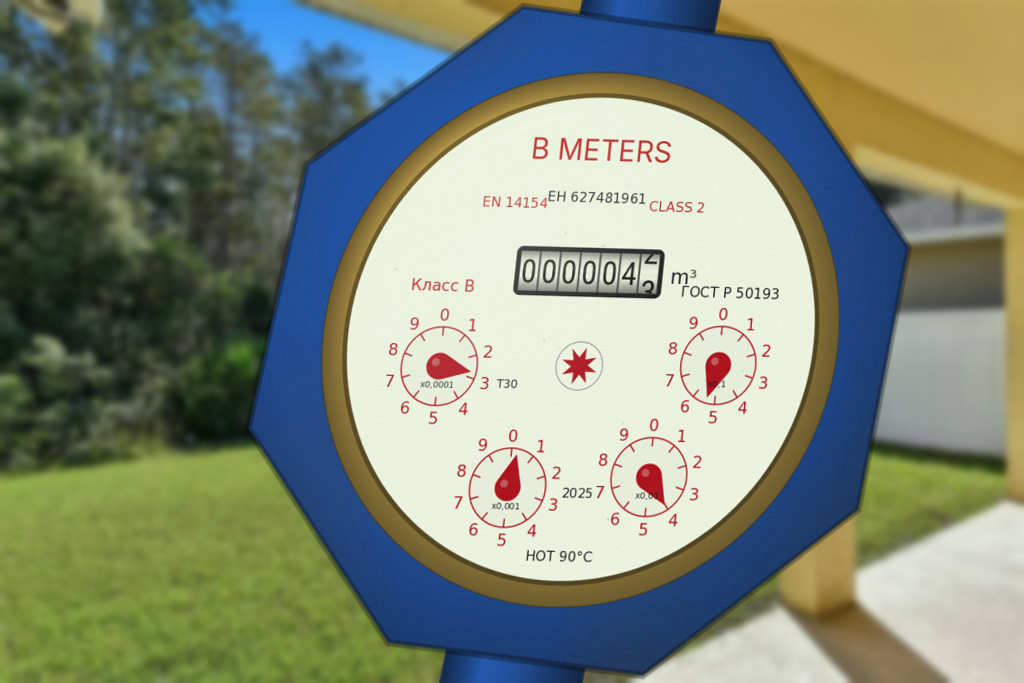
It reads 42.5402 m³
